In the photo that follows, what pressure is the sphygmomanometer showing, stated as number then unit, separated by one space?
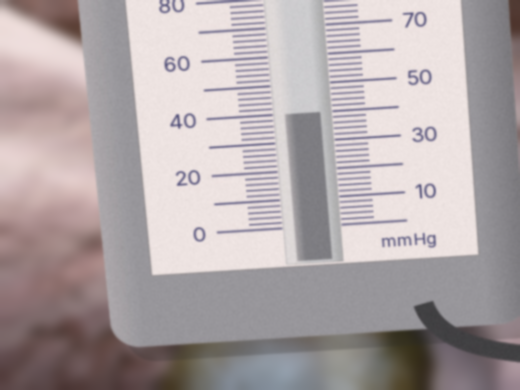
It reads 40 mmHg
